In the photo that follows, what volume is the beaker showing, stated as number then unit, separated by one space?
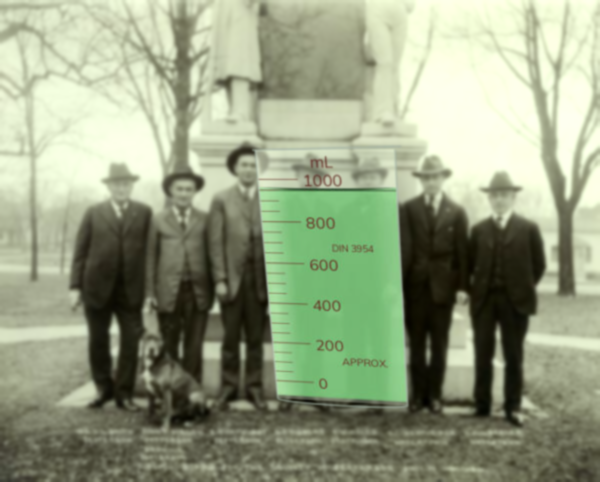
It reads 950 mL
